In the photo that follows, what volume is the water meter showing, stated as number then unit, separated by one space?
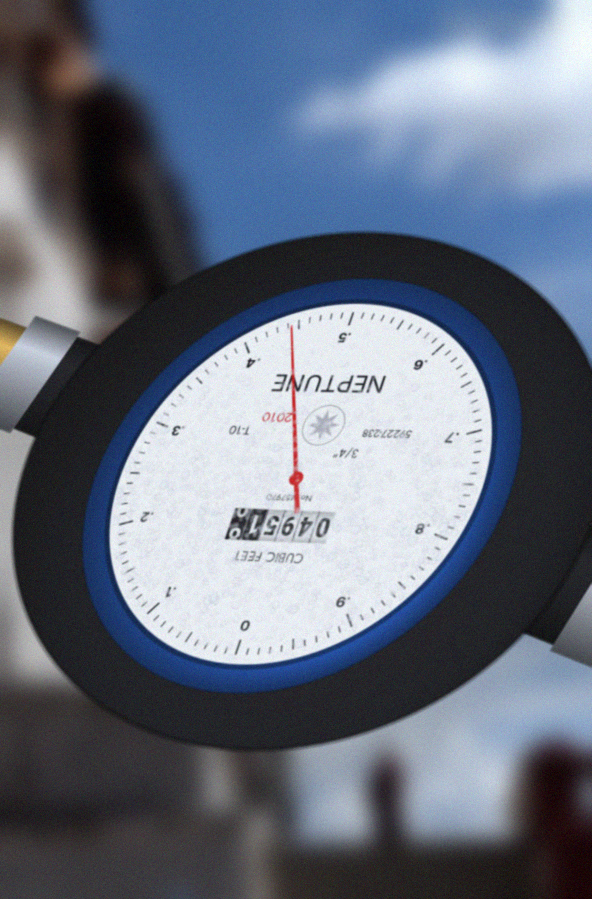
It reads 49518.44 ft³
